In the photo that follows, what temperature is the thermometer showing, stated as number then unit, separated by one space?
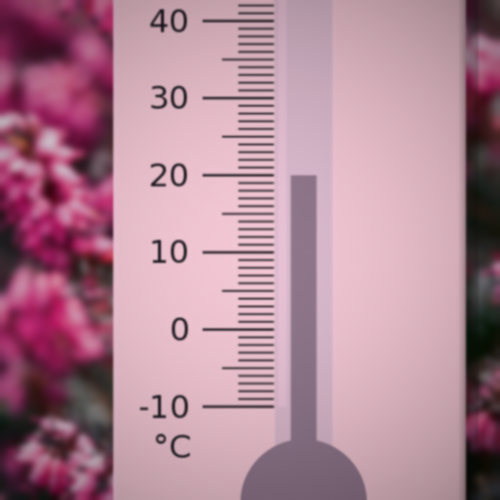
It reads 20 °C
